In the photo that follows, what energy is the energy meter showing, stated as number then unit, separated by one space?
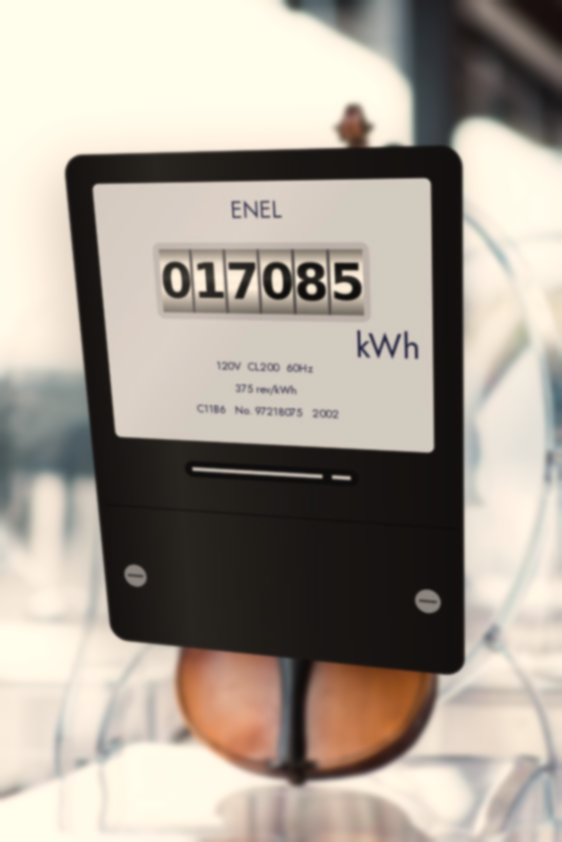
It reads 17085 kWh
